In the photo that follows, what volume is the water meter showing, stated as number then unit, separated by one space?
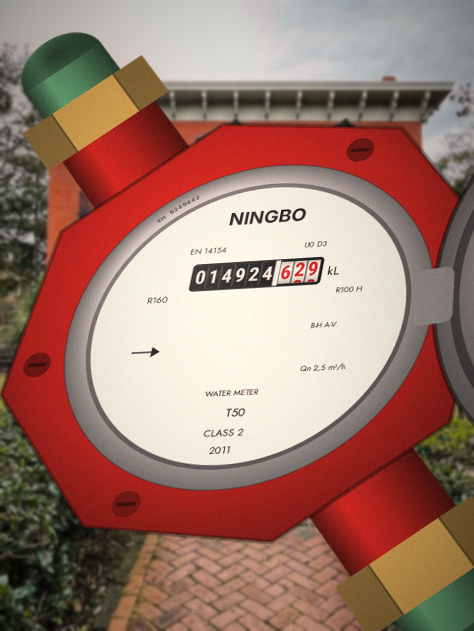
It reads 14924.629 kL
